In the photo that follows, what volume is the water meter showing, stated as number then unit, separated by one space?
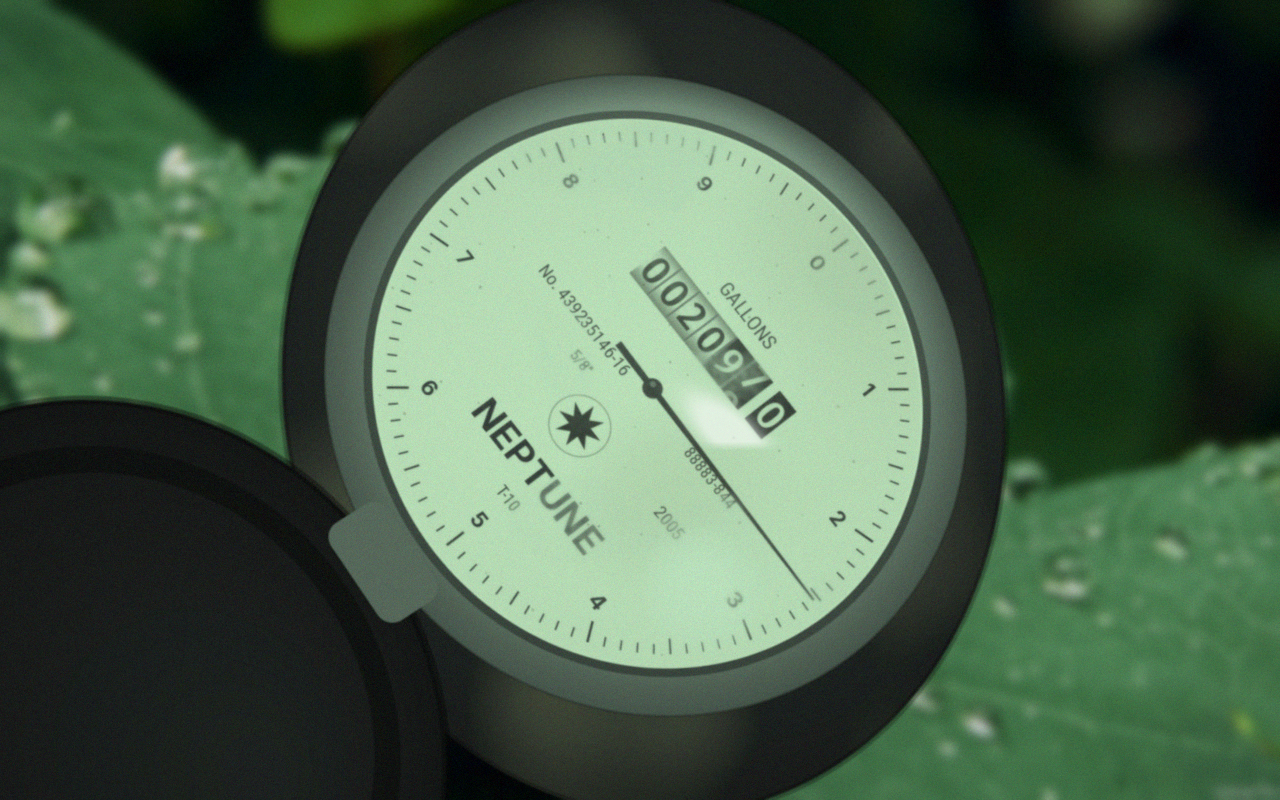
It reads 20972.5 gal
